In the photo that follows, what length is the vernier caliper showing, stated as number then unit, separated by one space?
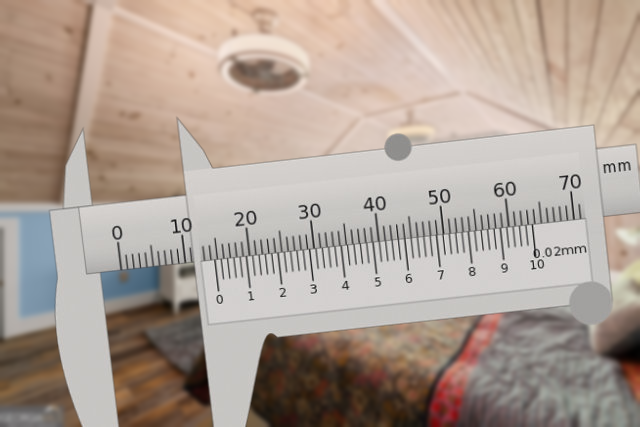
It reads 14.6 mm
